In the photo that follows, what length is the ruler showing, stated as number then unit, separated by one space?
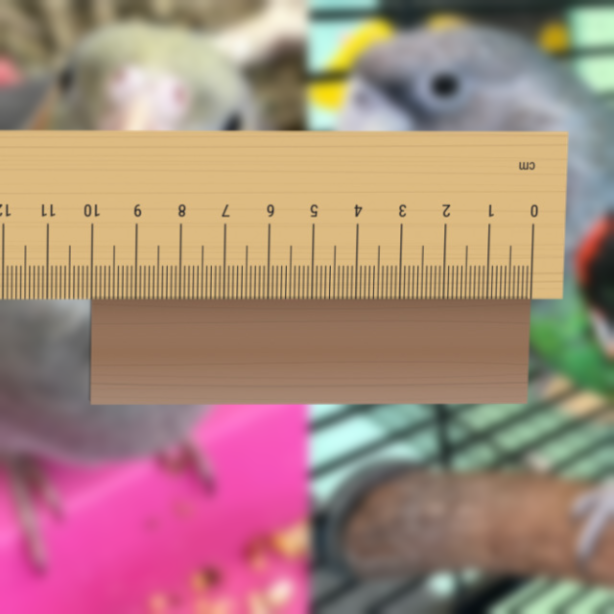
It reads 10 cm
